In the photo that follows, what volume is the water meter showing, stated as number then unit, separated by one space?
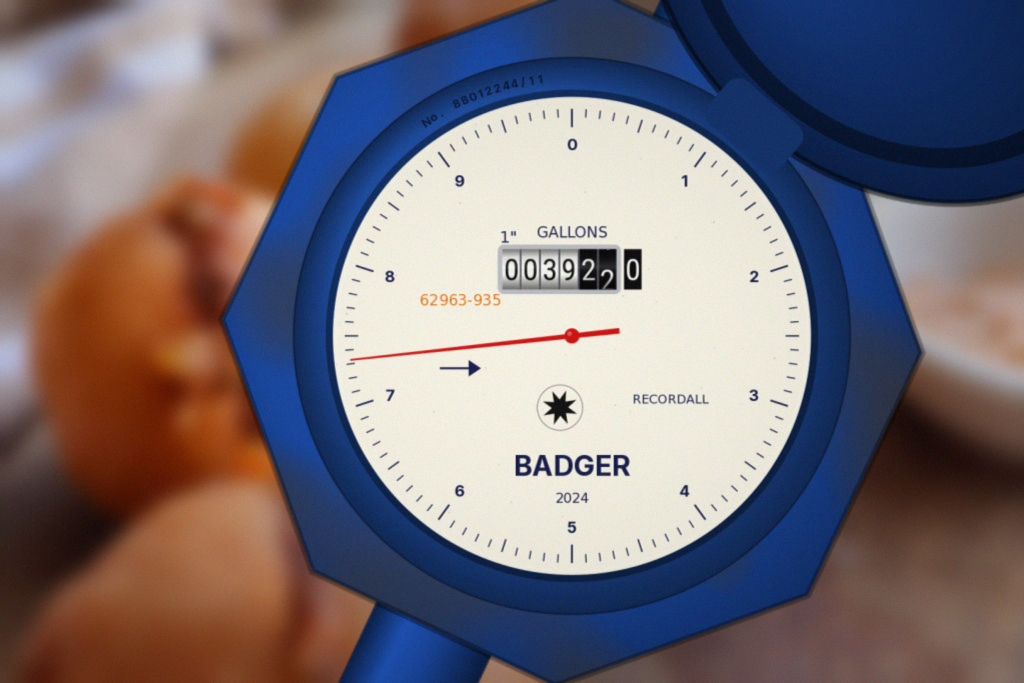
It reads 39217.3 gal
